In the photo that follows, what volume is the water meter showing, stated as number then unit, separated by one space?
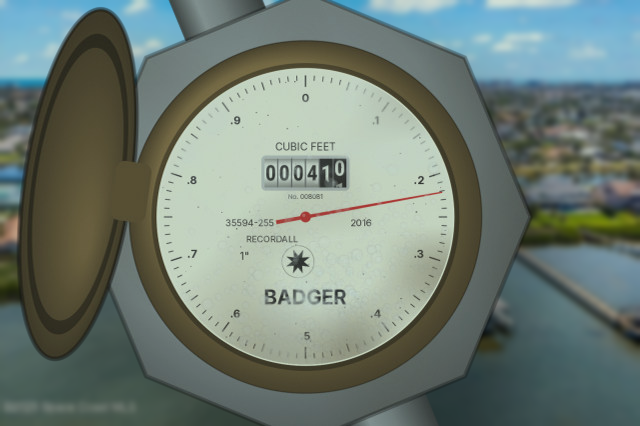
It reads 410.22 ft³
